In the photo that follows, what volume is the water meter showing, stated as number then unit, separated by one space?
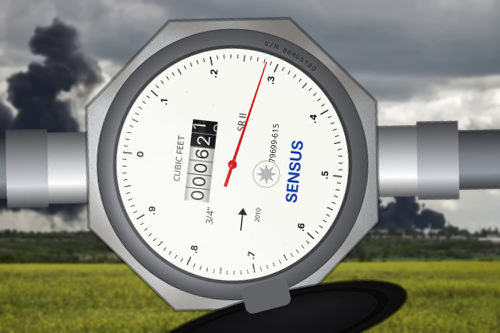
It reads 621.28 ft³
